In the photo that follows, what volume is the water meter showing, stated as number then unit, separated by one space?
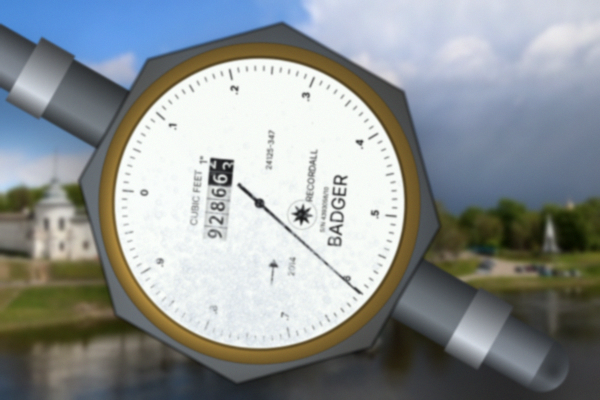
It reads 928662.60 ft³
